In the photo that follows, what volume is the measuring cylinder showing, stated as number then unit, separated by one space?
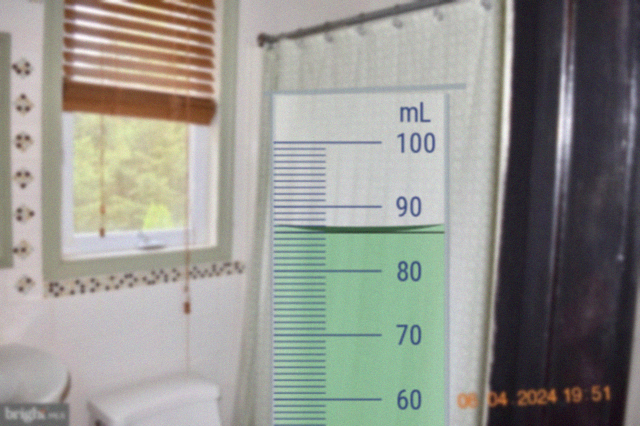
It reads 86 mL
